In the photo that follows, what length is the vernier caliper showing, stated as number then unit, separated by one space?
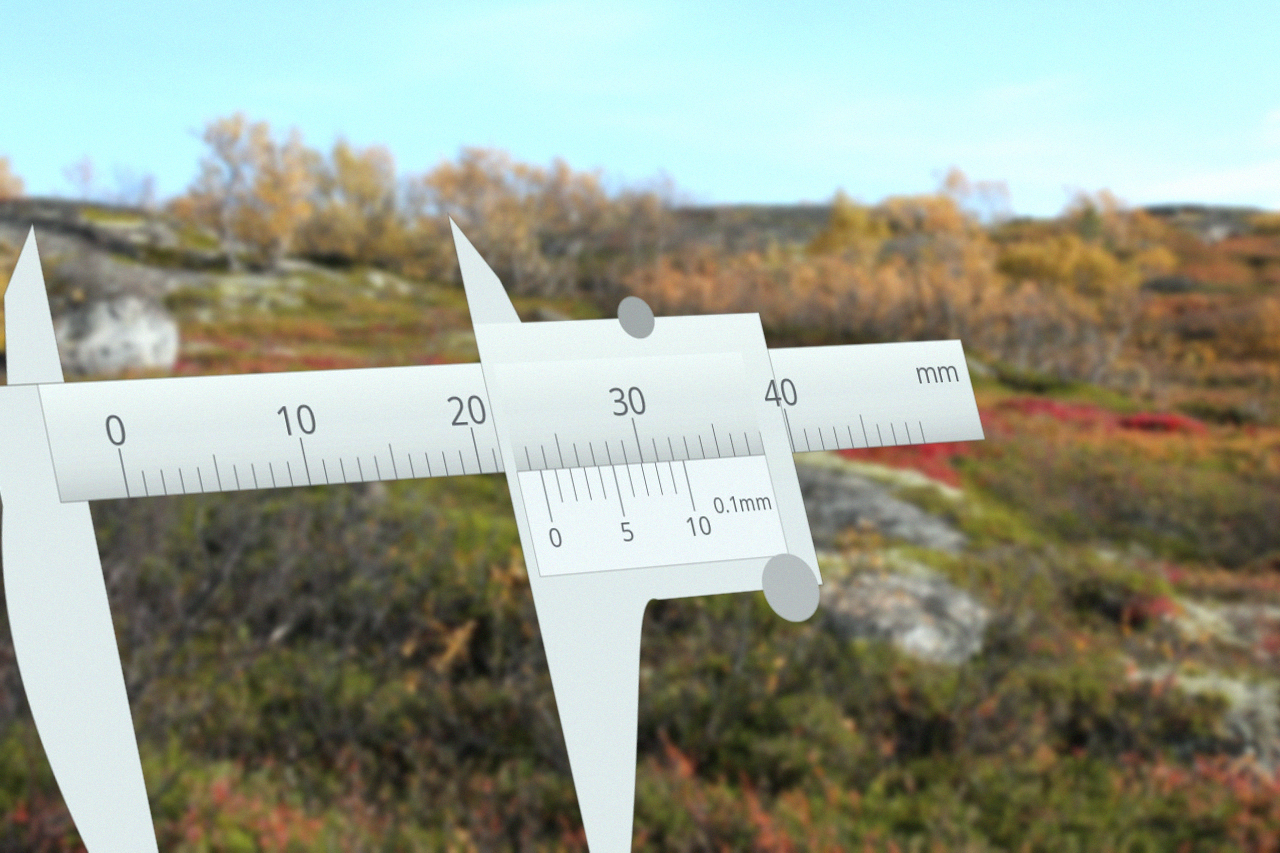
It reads 23.6 mm
